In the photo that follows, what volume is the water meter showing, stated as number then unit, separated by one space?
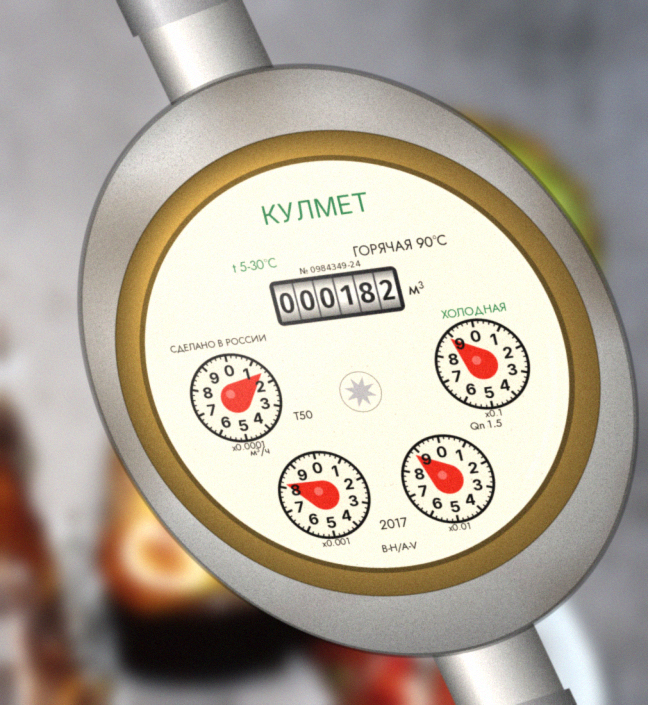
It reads 182.8881 m³
